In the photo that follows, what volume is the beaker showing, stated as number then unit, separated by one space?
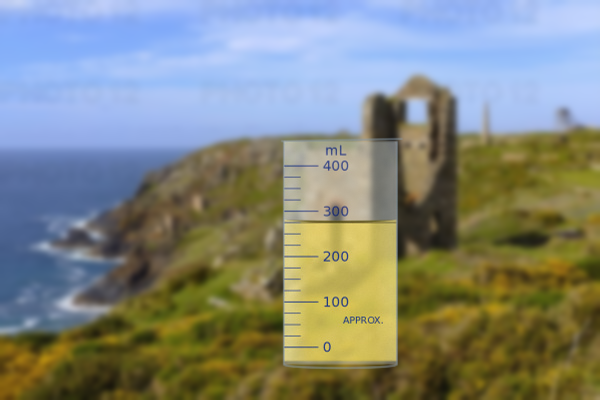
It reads 275 mL
